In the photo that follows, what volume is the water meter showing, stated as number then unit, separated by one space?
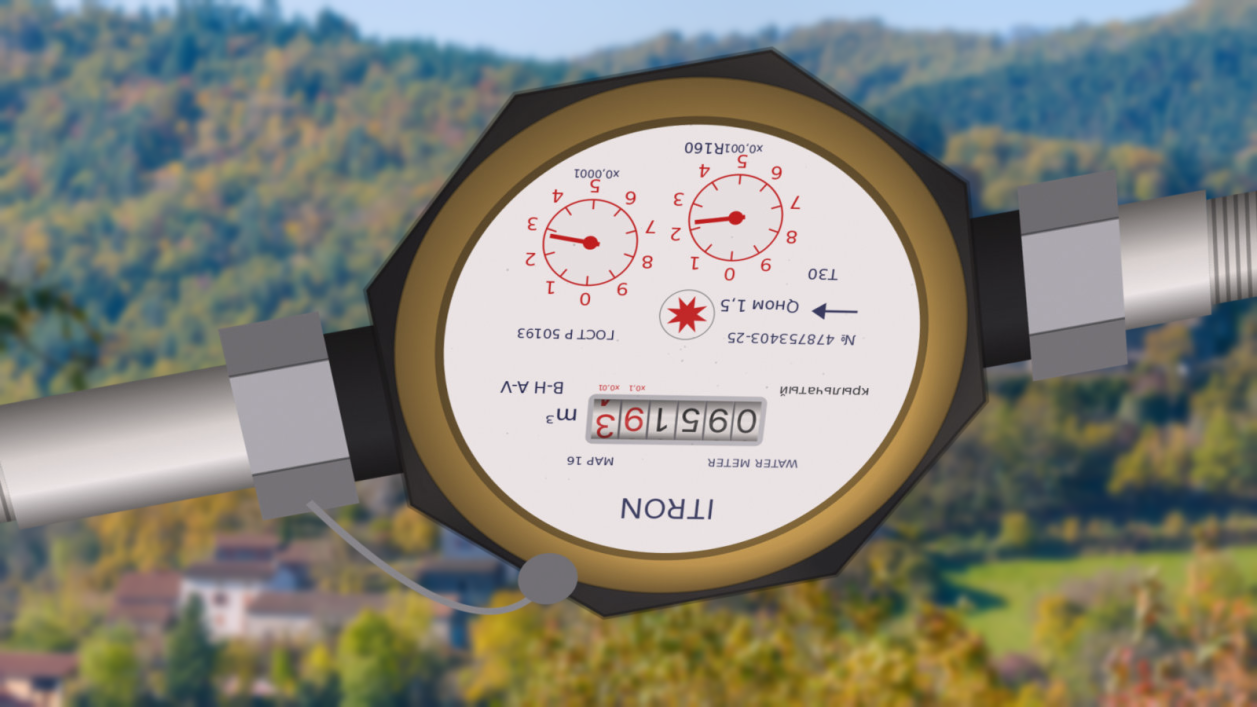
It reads 951.9322 m³
